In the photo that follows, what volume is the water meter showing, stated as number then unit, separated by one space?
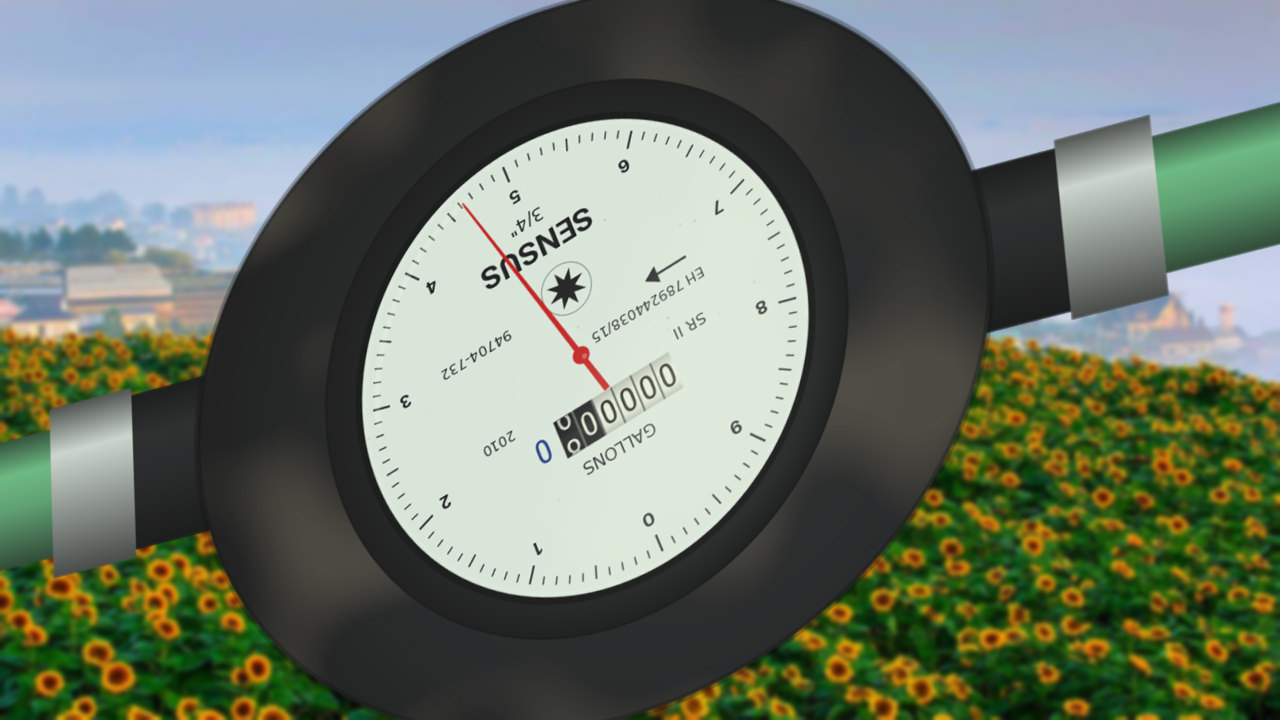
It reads 84.6 gal
